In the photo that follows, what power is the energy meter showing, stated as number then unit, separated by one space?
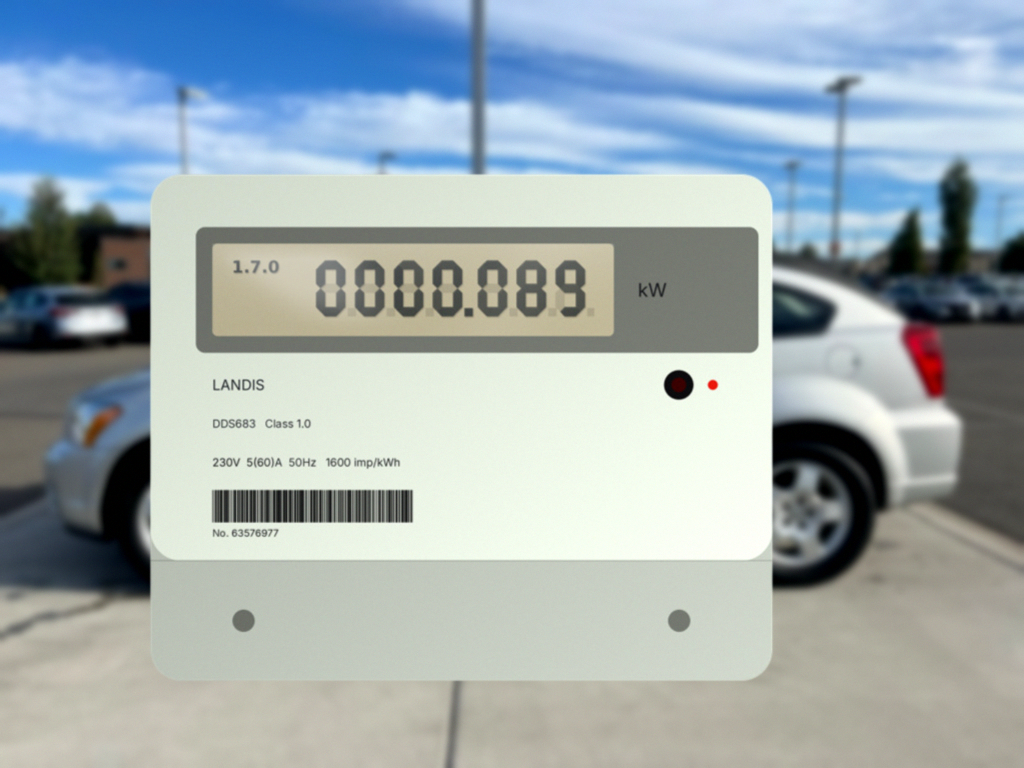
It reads 0.089 kW
